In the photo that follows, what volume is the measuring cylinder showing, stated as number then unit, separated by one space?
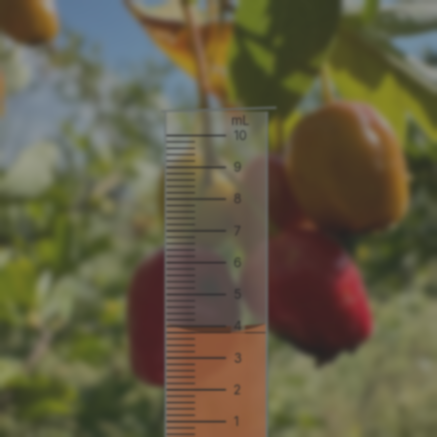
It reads 3.8 mL
